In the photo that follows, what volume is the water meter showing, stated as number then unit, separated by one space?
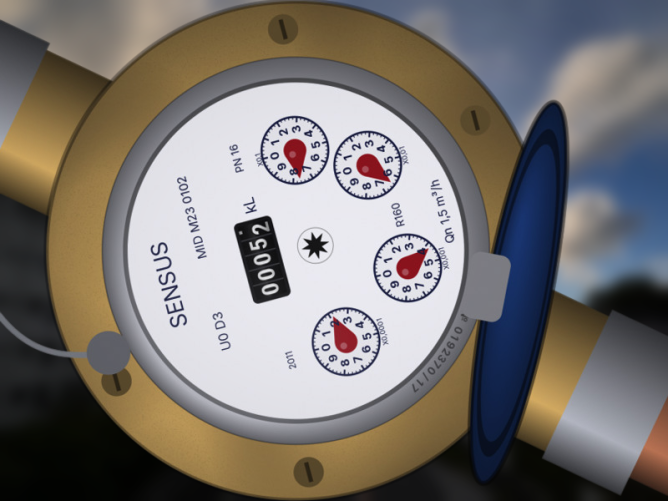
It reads 51.7642 kL
